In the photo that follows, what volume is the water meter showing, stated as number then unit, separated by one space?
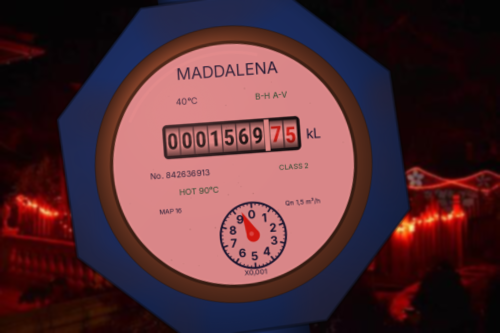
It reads 1569.749 kL
